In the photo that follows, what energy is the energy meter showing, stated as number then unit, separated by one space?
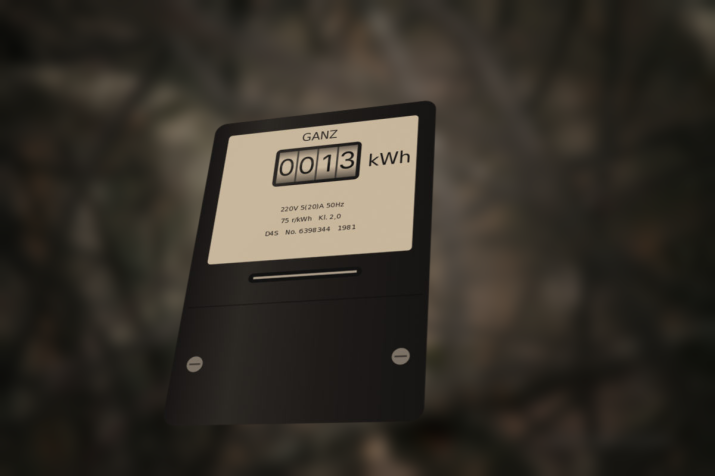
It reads 13 kWh
